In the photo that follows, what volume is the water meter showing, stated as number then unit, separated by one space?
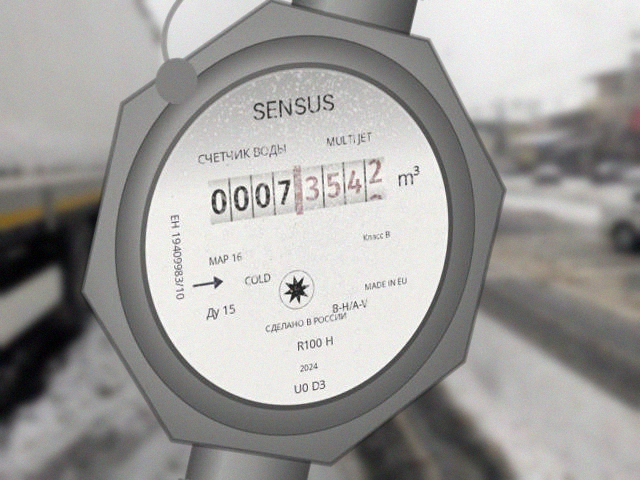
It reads 7.3542 m³
